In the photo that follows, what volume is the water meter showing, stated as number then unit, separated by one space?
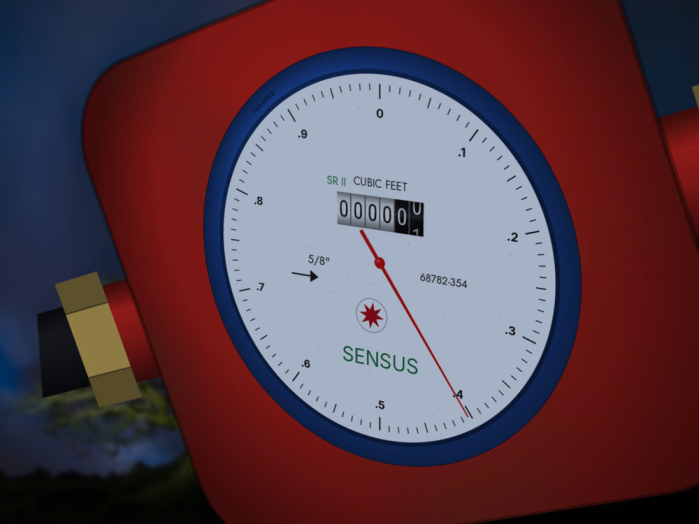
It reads 0.40 ft³
